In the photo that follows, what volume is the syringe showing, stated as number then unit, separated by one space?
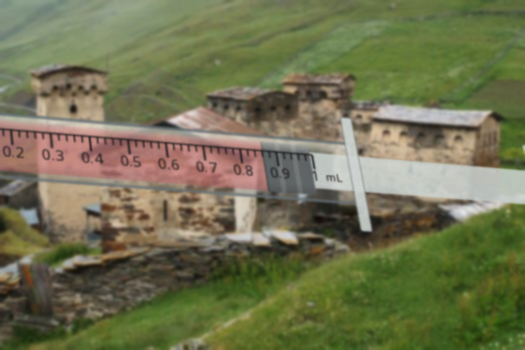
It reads 0.86 mL
